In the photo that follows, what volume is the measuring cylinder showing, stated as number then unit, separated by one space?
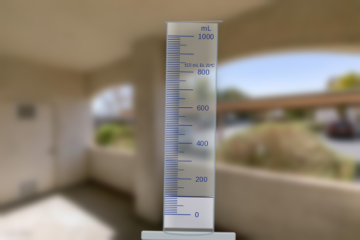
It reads 100 mL
